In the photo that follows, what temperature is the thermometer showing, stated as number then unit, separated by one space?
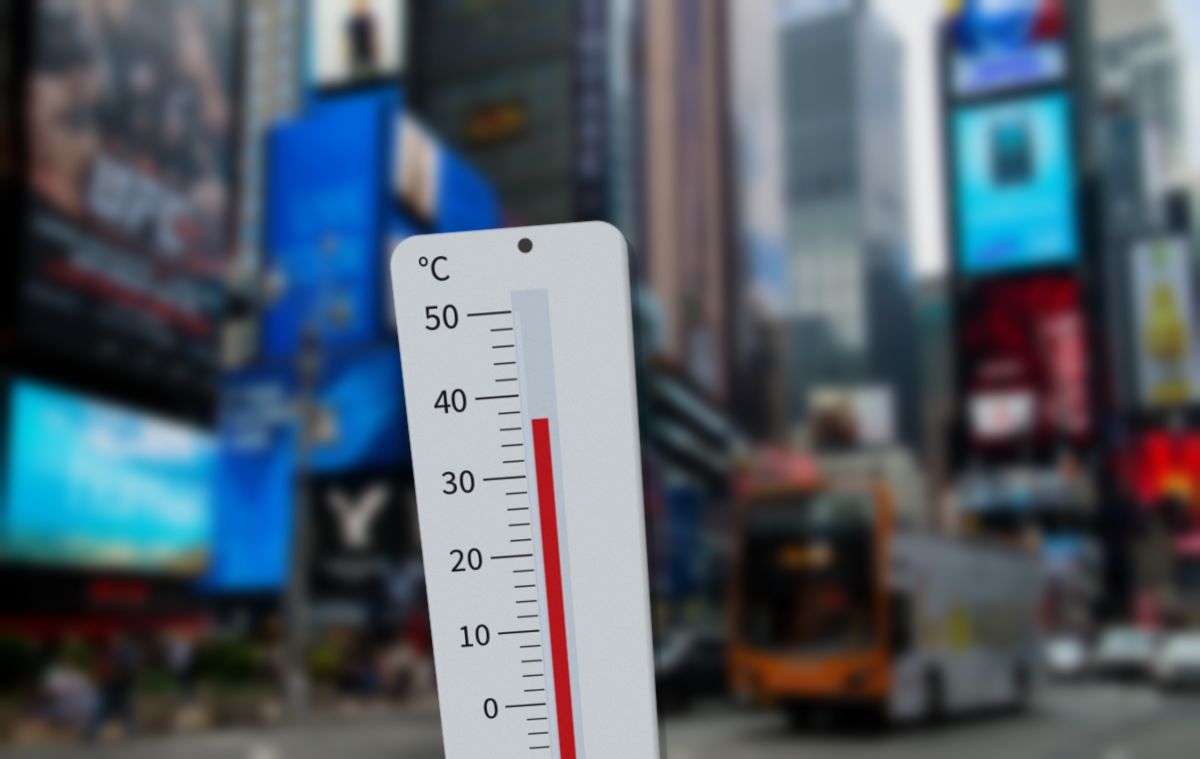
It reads 37 °C
